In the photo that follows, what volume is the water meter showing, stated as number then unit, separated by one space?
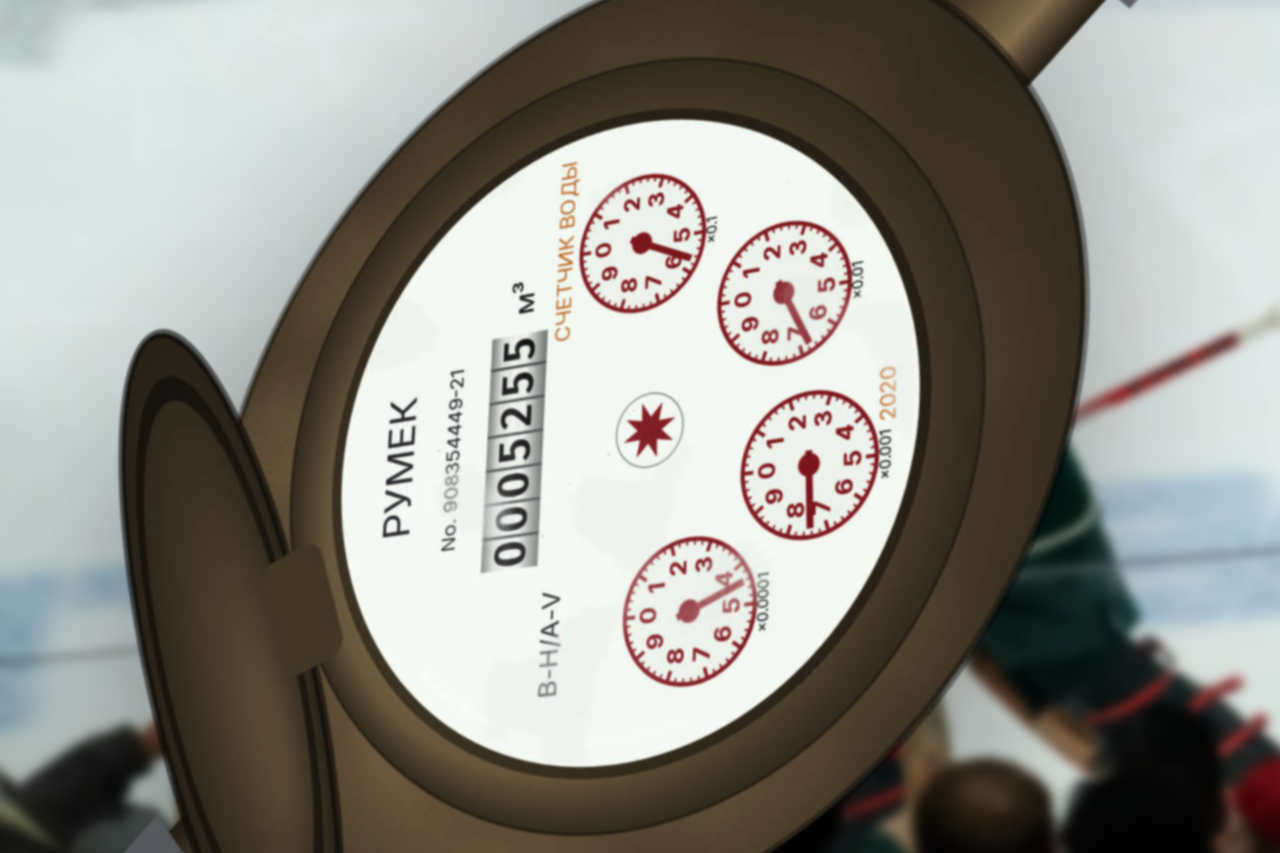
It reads 5255.5674 m³
